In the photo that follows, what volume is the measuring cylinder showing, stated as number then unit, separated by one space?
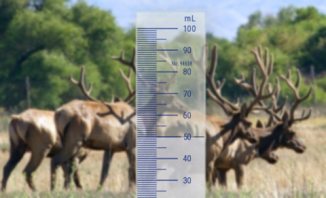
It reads 50 mL
